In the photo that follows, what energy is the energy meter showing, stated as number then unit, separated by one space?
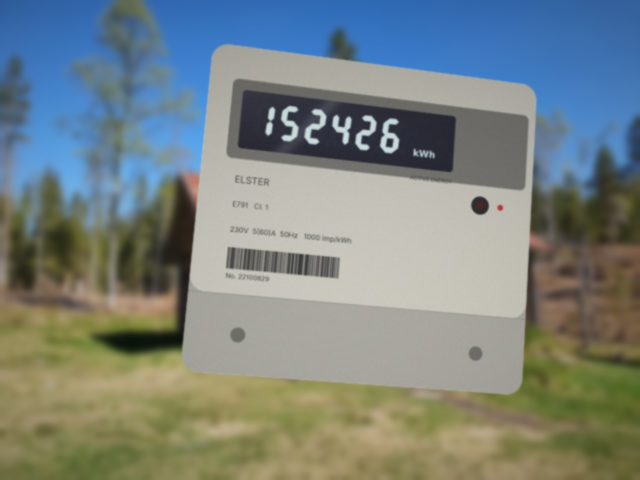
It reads 152426 kWh
